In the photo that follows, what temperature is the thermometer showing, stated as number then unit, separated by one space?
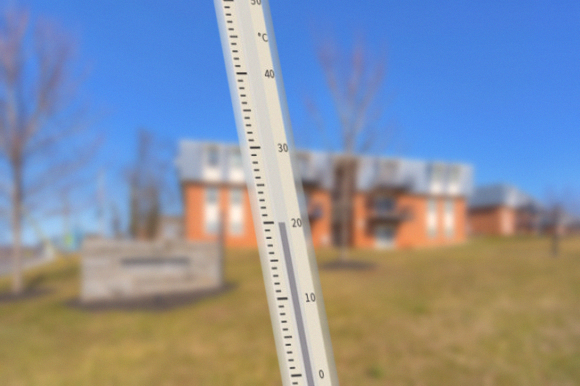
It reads 20 °C
